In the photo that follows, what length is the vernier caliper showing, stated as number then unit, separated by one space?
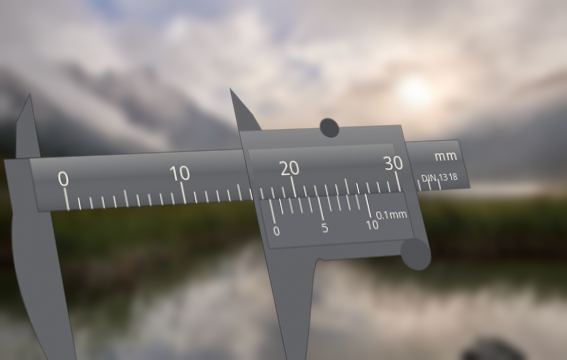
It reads 17.6 mm
